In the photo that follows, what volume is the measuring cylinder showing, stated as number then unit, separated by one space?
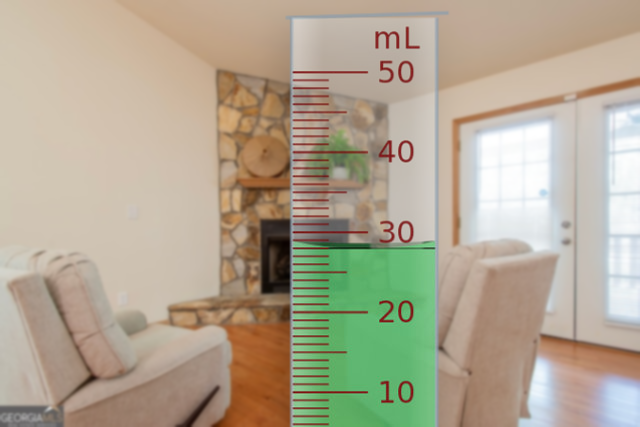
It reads 28 mL
